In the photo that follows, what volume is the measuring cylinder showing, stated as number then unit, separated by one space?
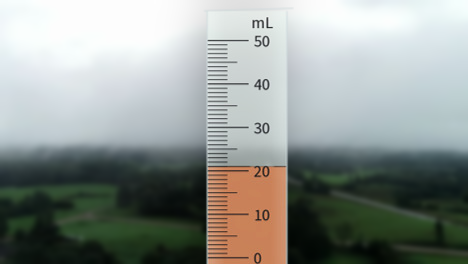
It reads 21 mL
